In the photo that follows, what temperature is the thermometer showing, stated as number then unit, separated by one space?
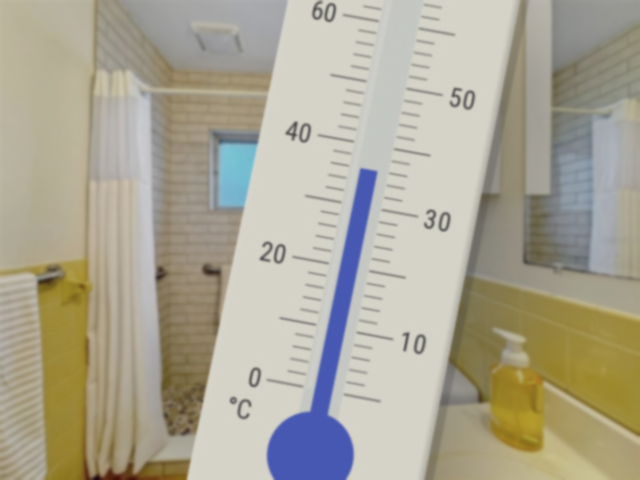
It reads 36 °C
